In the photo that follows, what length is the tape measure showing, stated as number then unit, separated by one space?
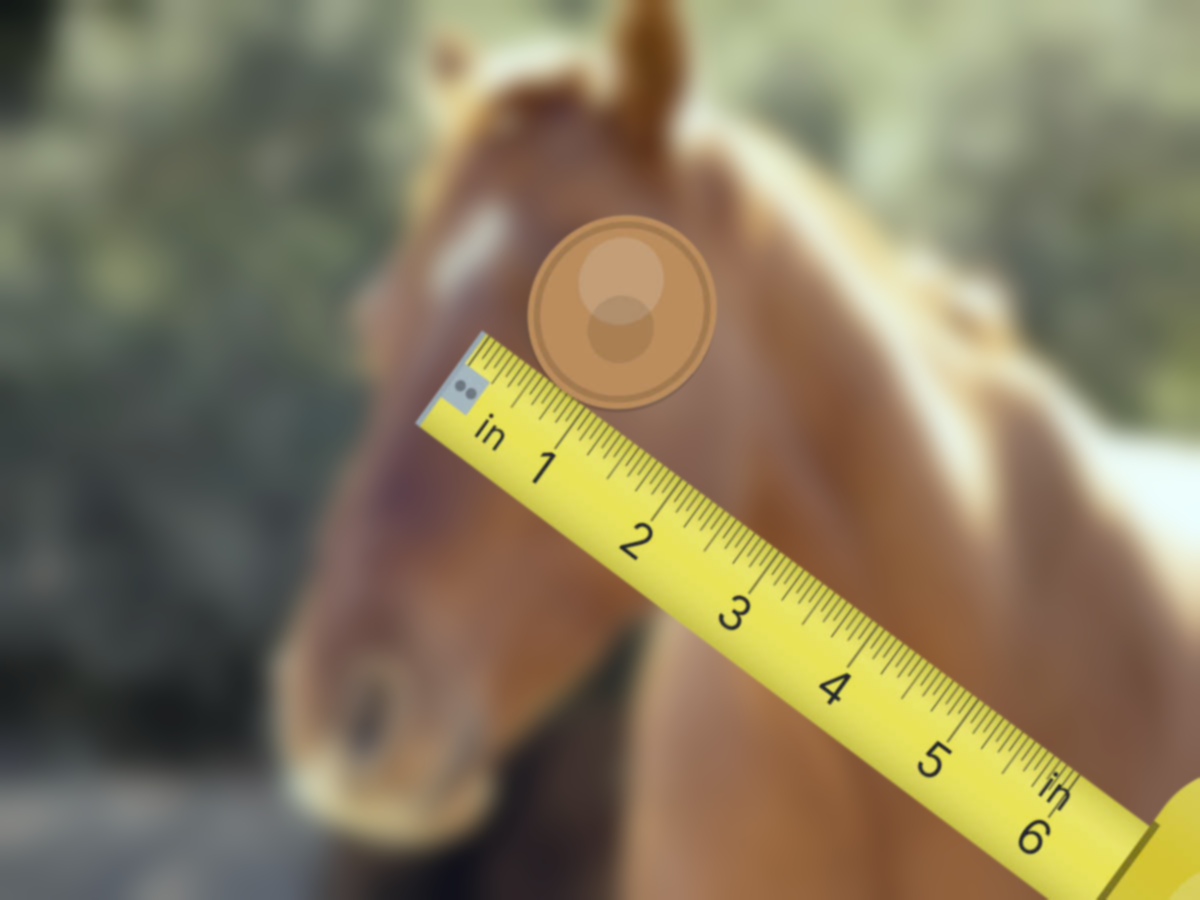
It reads 1.5625 in
